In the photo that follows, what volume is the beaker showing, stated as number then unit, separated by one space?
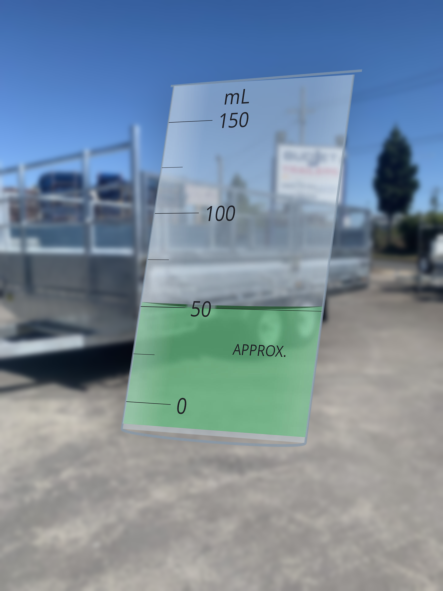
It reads 50 mL
